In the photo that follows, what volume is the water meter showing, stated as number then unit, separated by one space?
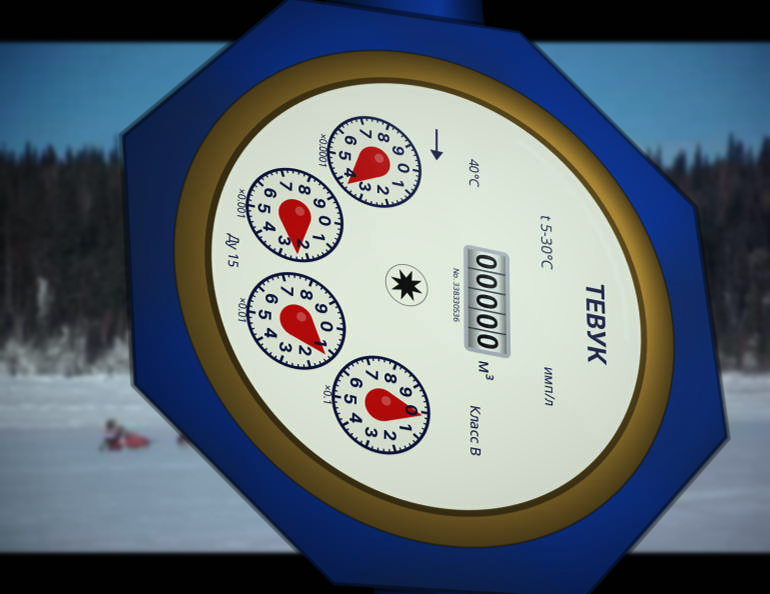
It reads 0.0123 m³
